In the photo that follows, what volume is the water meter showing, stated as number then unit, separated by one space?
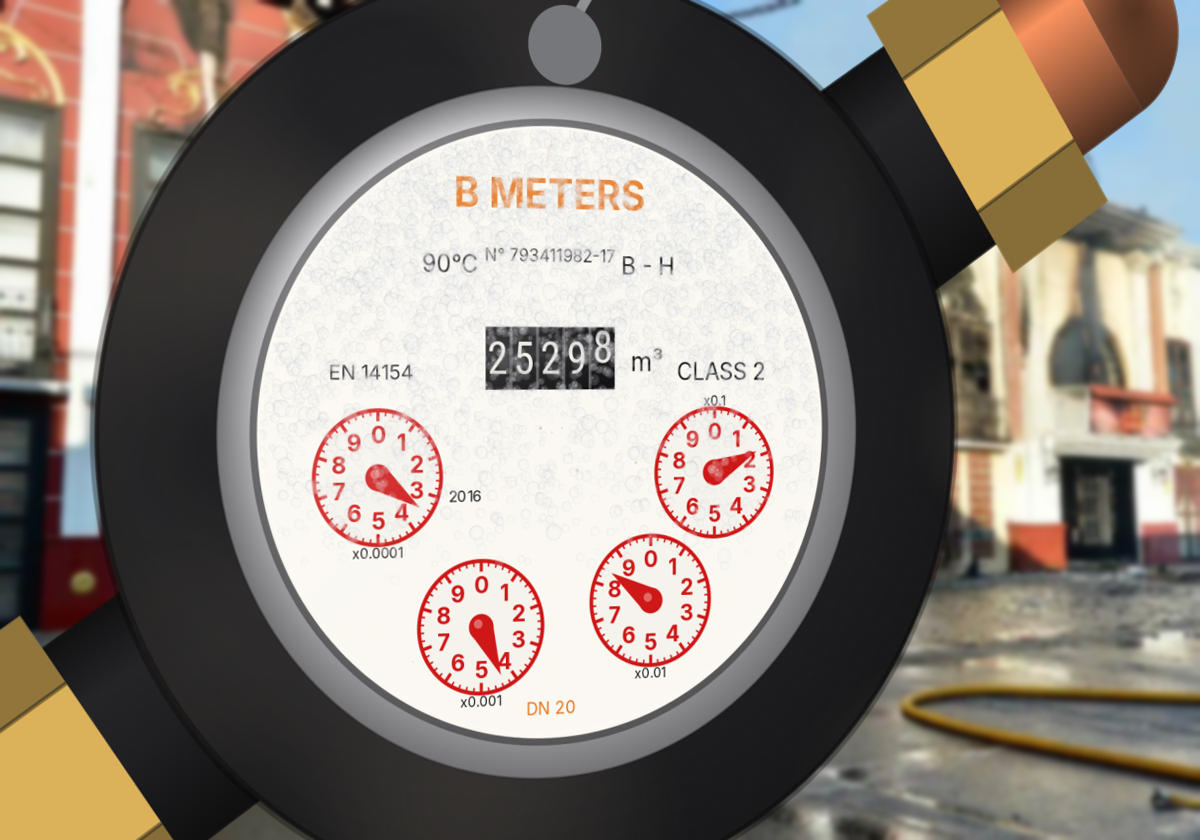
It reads 25298.1843 m³
